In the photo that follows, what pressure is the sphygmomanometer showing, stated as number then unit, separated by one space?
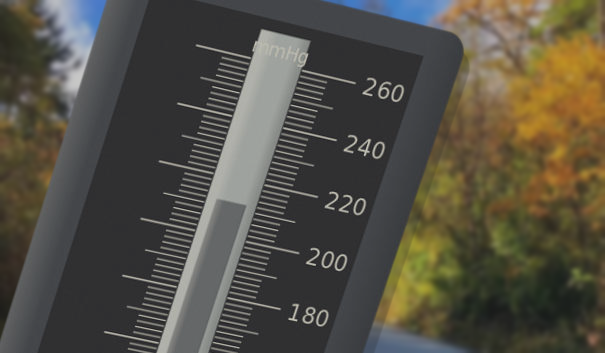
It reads 212 mmHg
